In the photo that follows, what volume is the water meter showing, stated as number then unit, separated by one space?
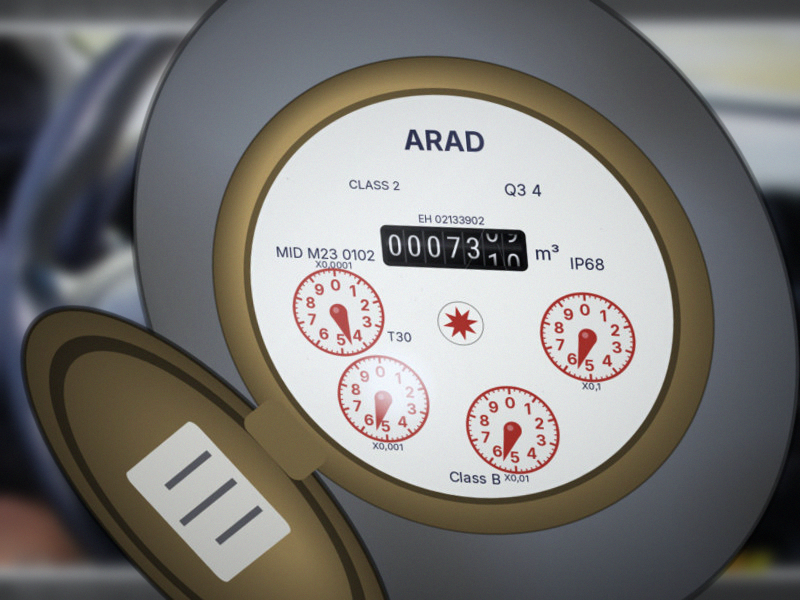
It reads 7309.5554 m³
